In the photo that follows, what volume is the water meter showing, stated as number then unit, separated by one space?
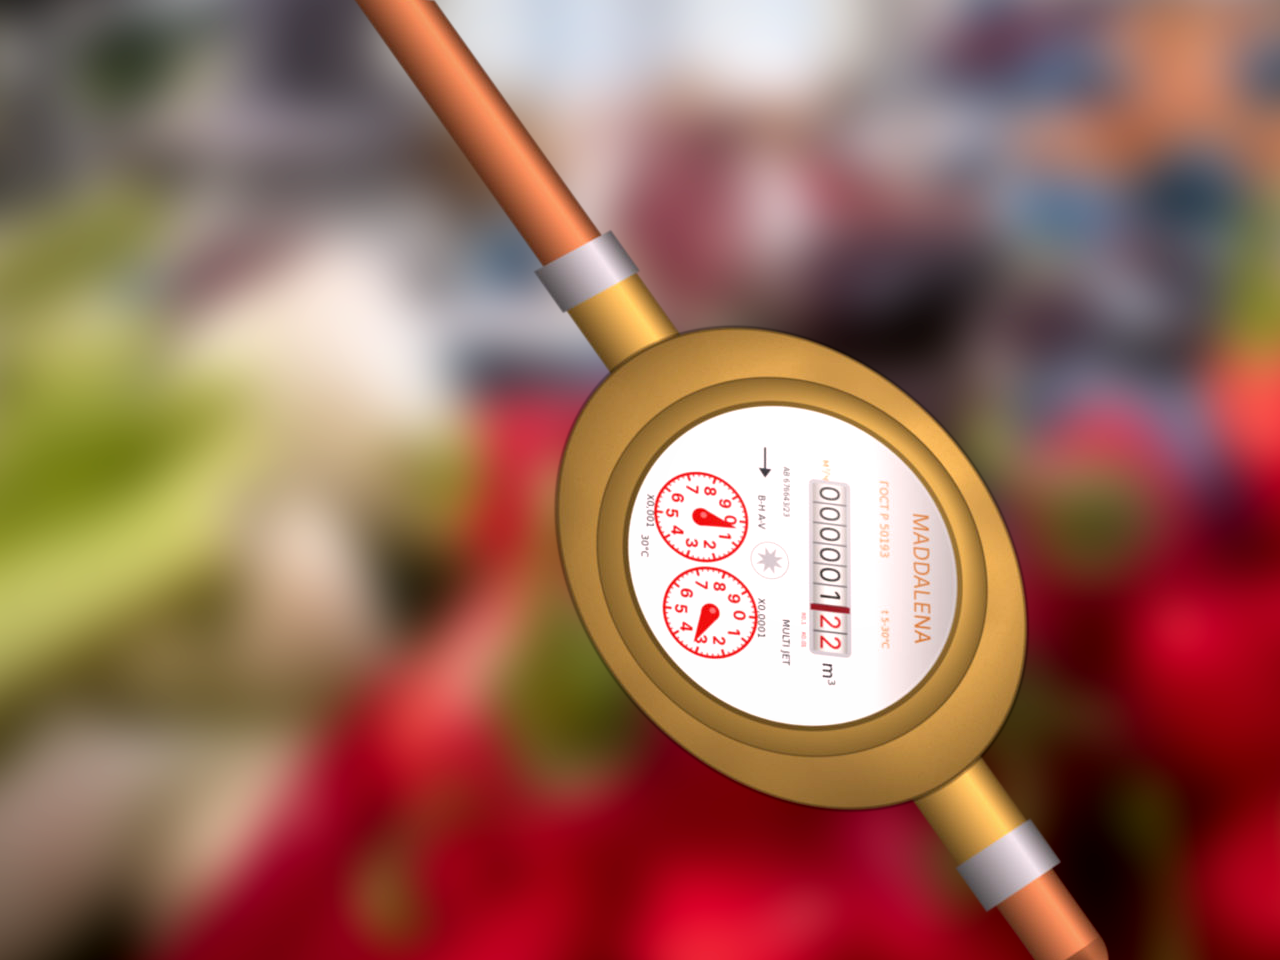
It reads 1.2203 m³
